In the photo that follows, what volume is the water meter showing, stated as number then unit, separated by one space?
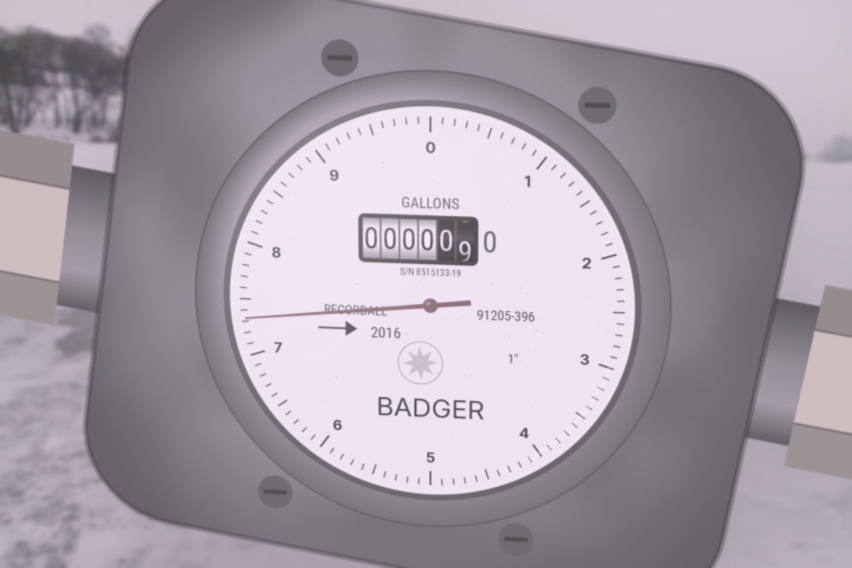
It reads 87.3 gal
